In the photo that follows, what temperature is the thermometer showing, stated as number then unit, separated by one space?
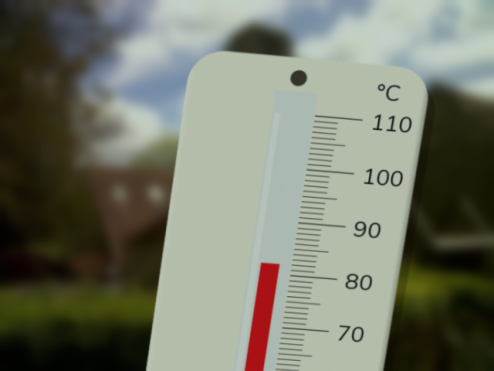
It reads 82 °C
